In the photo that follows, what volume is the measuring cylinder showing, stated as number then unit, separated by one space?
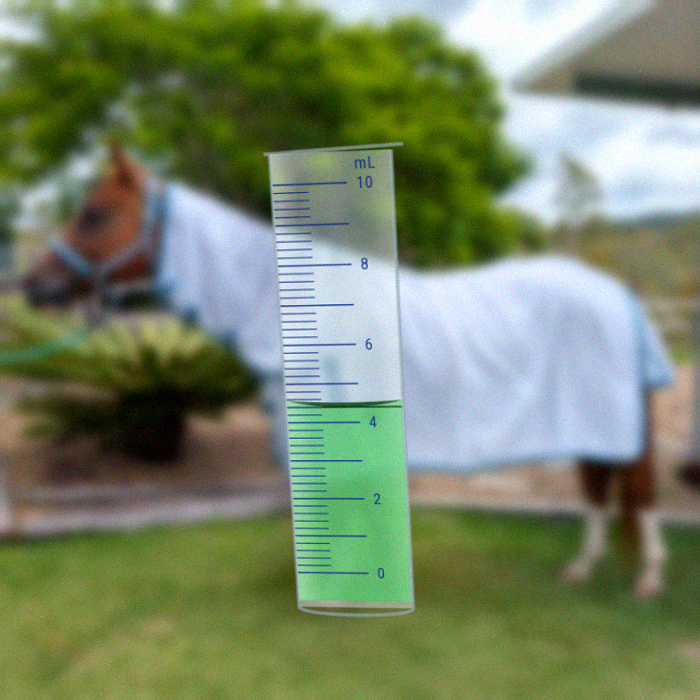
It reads 4.4 mL
